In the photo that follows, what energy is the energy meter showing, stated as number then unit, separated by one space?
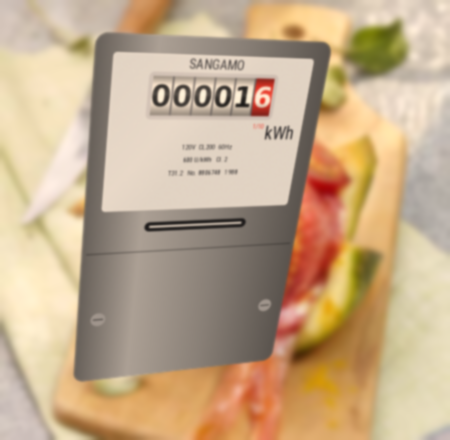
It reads 1.6 kWh
